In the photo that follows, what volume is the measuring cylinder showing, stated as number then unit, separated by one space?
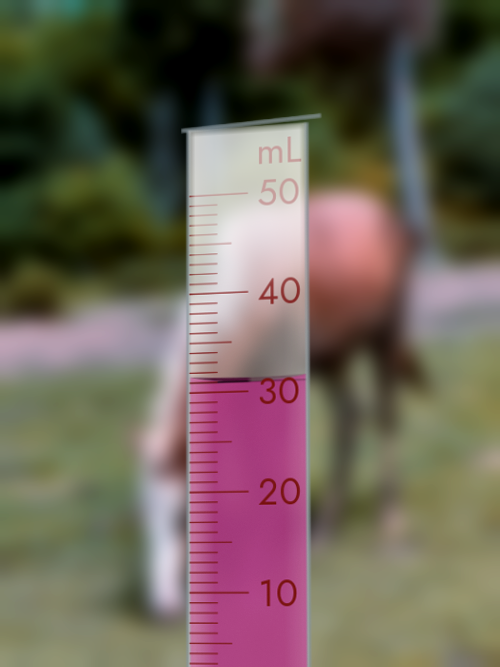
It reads 31 mL
